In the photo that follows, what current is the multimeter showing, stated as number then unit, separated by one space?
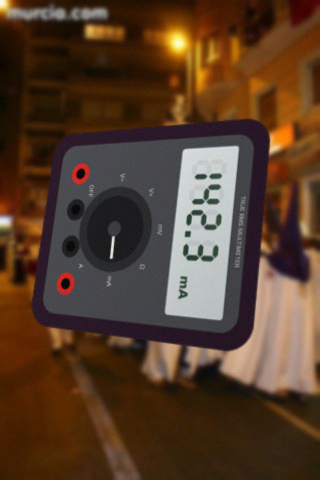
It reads 142.3 mA
